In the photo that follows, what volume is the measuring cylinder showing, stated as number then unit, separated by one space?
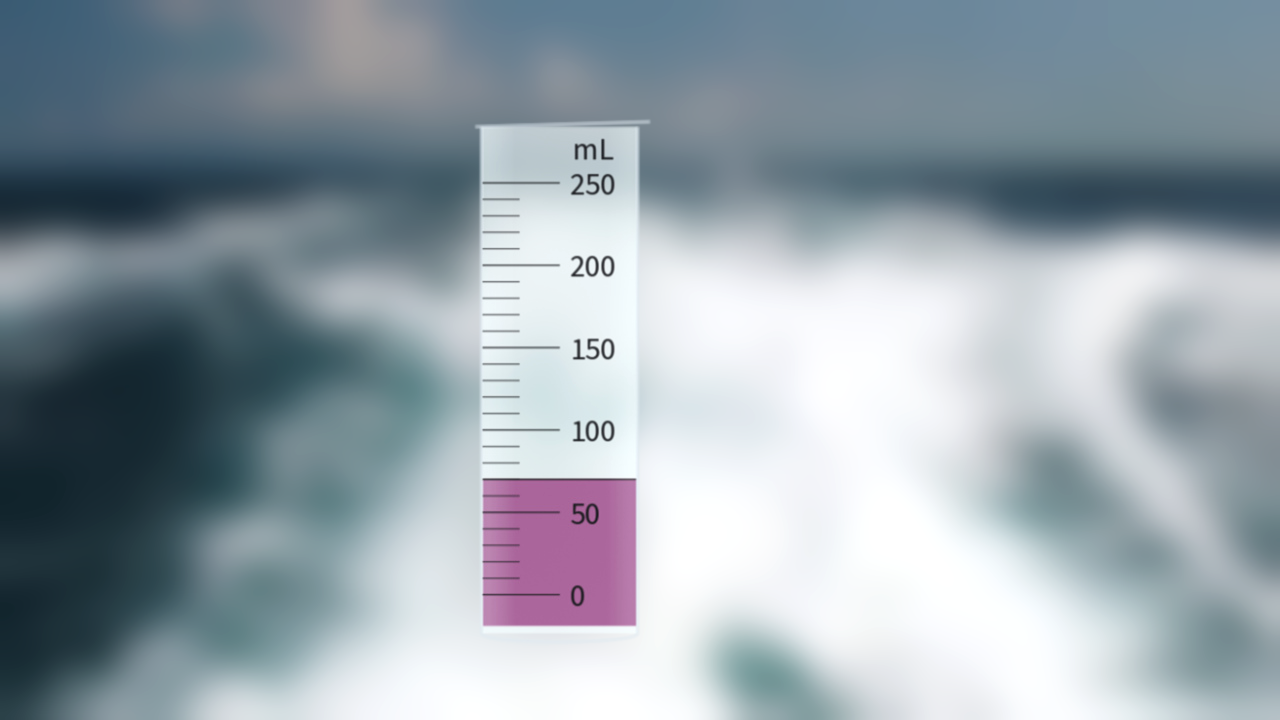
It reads 70 mL
